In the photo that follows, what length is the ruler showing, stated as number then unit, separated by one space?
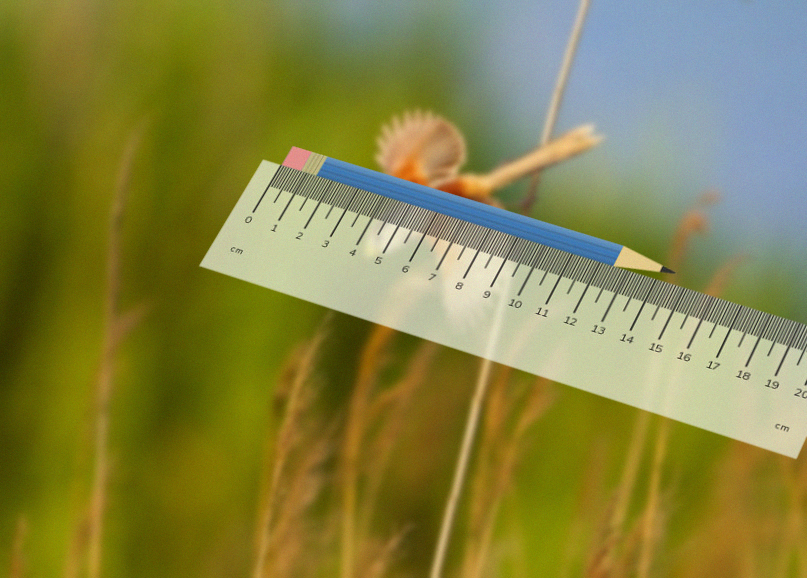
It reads 14.5 cm
